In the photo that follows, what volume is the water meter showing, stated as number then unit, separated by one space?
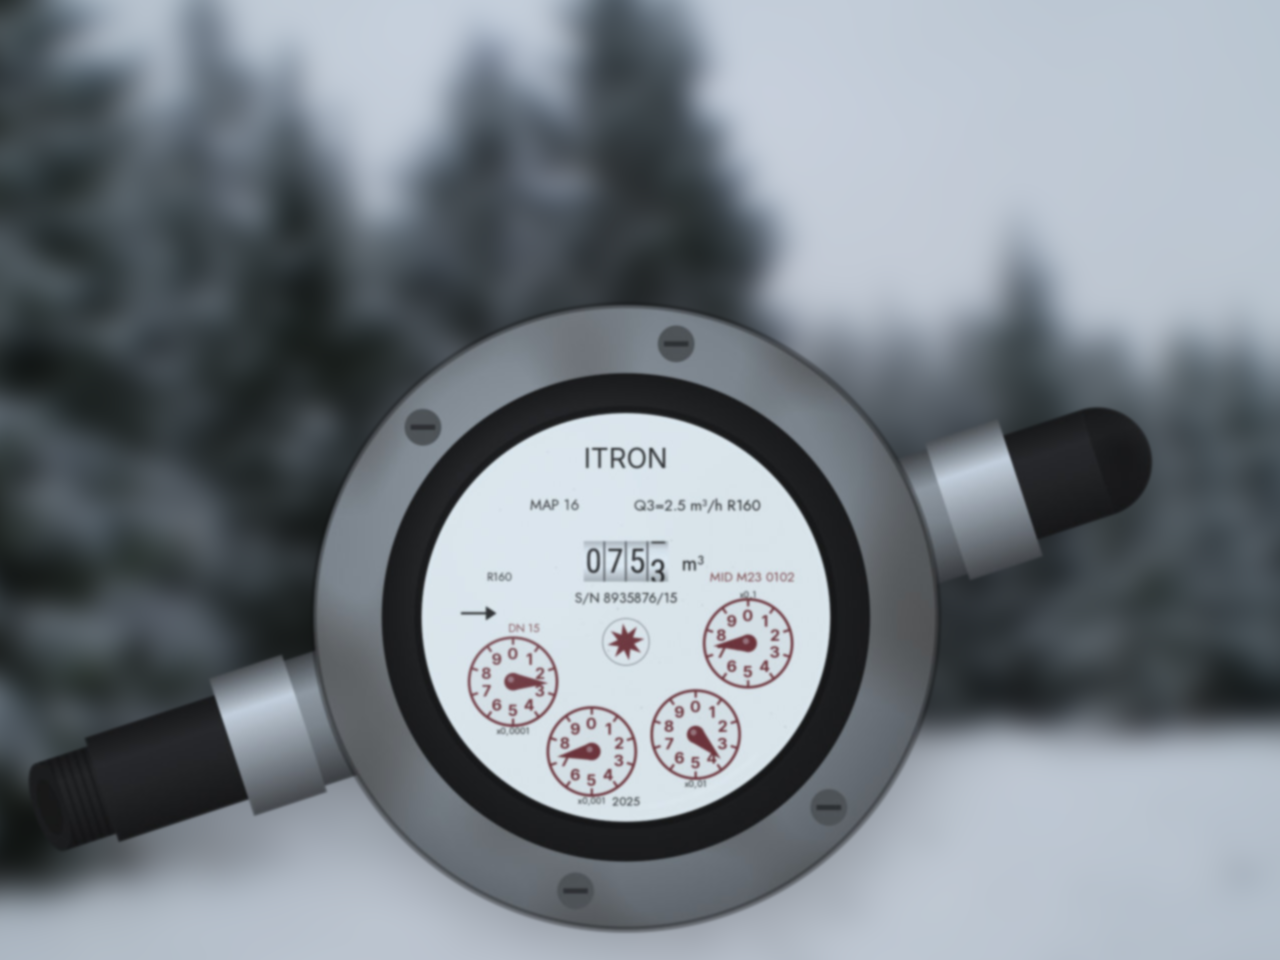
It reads 752.7372 m³
